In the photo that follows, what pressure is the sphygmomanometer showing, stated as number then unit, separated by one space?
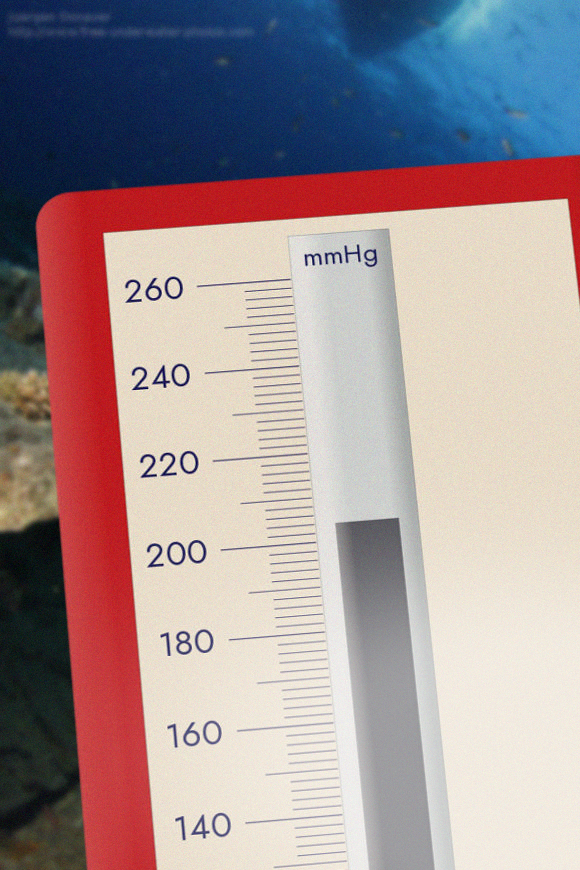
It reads 204 mmHg
